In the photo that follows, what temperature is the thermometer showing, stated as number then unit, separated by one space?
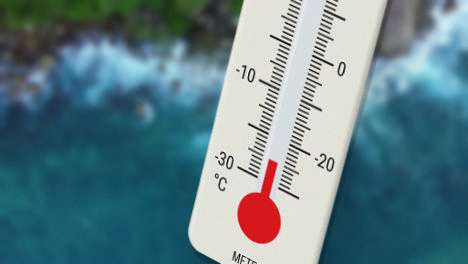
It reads -25 °C
